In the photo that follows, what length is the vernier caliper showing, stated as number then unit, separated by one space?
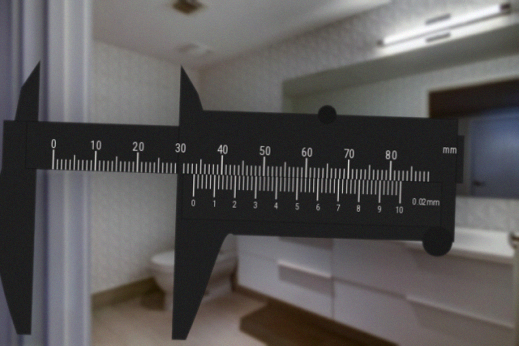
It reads 33.5 mm
